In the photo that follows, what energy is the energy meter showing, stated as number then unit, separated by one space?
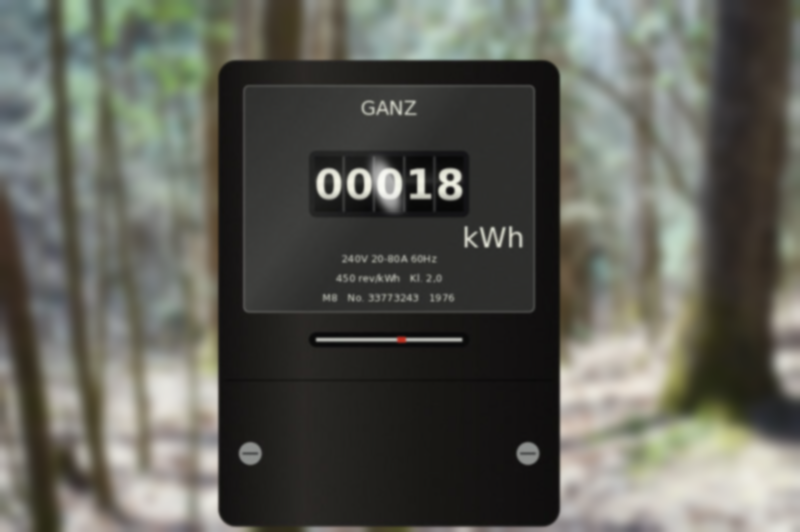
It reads 18 kWh
